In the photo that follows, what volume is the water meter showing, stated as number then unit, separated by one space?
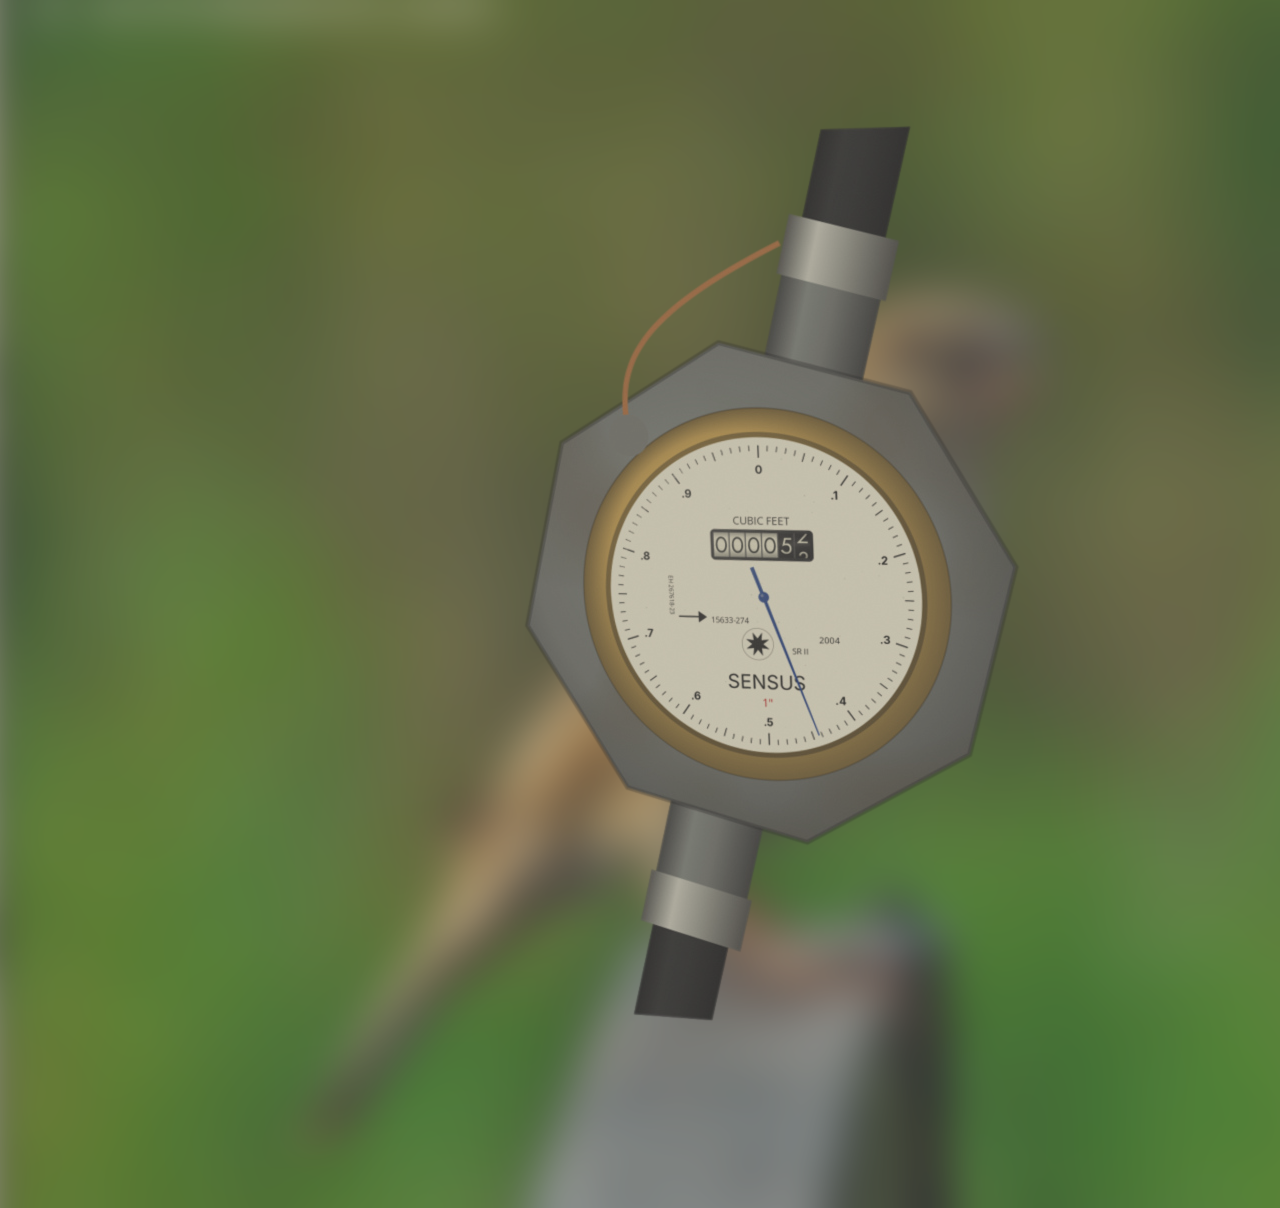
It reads 52.44 ft³
